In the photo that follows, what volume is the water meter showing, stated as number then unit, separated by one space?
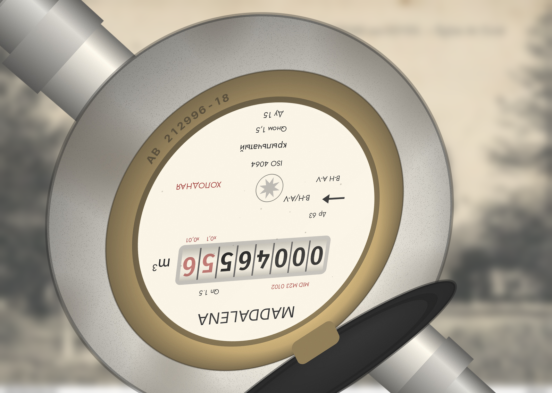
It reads 465.56 m³
